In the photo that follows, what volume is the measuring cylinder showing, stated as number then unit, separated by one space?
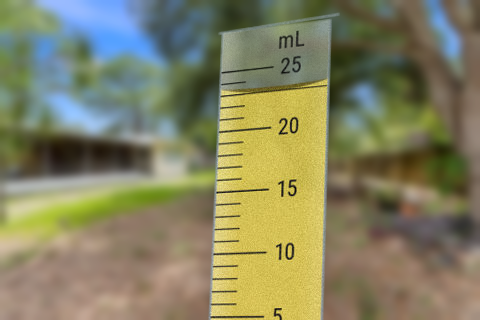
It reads 23 mL
